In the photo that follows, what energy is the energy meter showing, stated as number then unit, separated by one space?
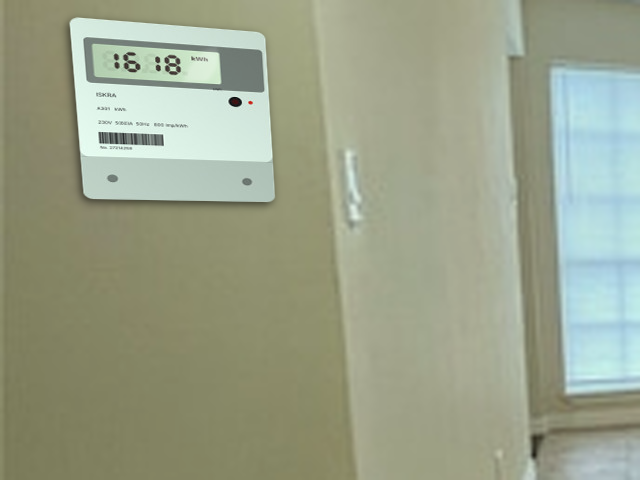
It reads 1618 kWh
